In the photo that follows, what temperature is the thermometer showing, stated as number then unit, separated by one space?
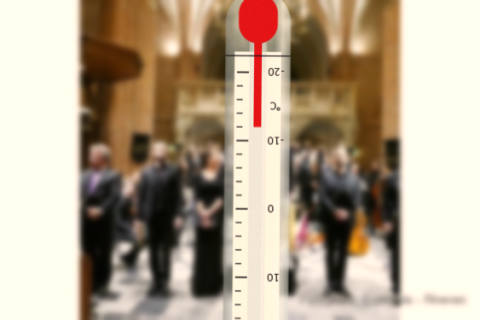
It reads -12 °C
